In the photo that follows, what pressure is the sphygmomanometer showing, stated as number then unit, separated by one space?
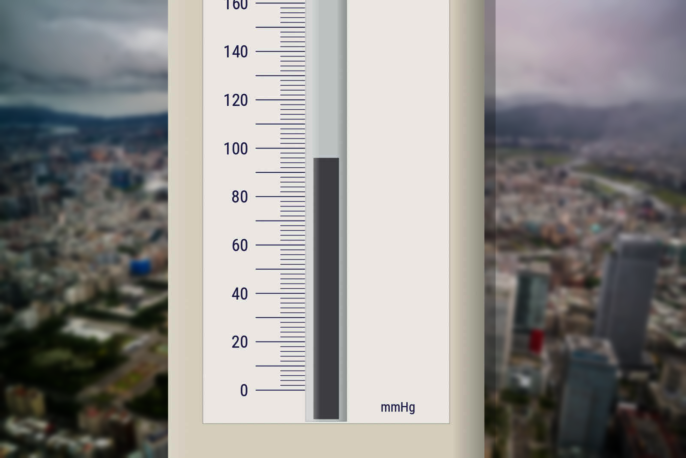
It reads 96 mmHg
